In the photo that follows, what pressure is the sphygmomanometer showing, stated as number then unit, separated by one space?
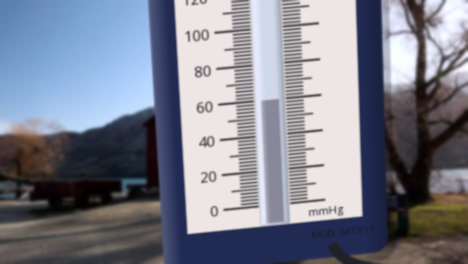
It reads 60 mmHg
